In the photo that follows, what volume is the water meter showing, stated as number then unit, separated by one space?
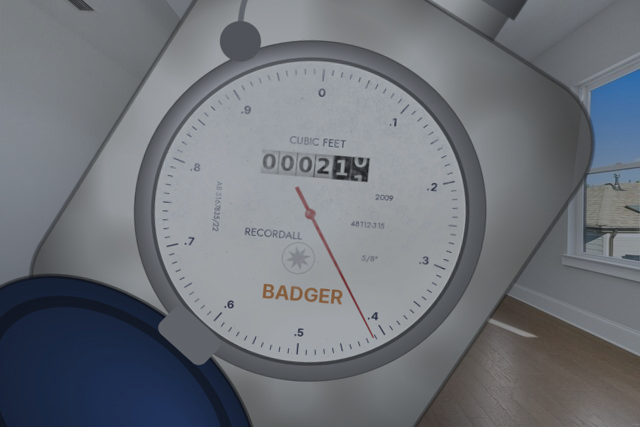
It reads 210.41 ft³
